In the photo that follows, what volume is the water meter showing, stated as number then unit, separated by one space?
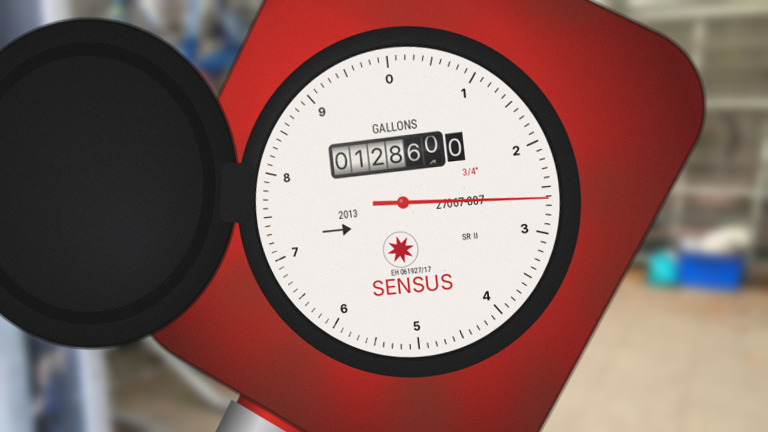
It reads 128602.6 gal
